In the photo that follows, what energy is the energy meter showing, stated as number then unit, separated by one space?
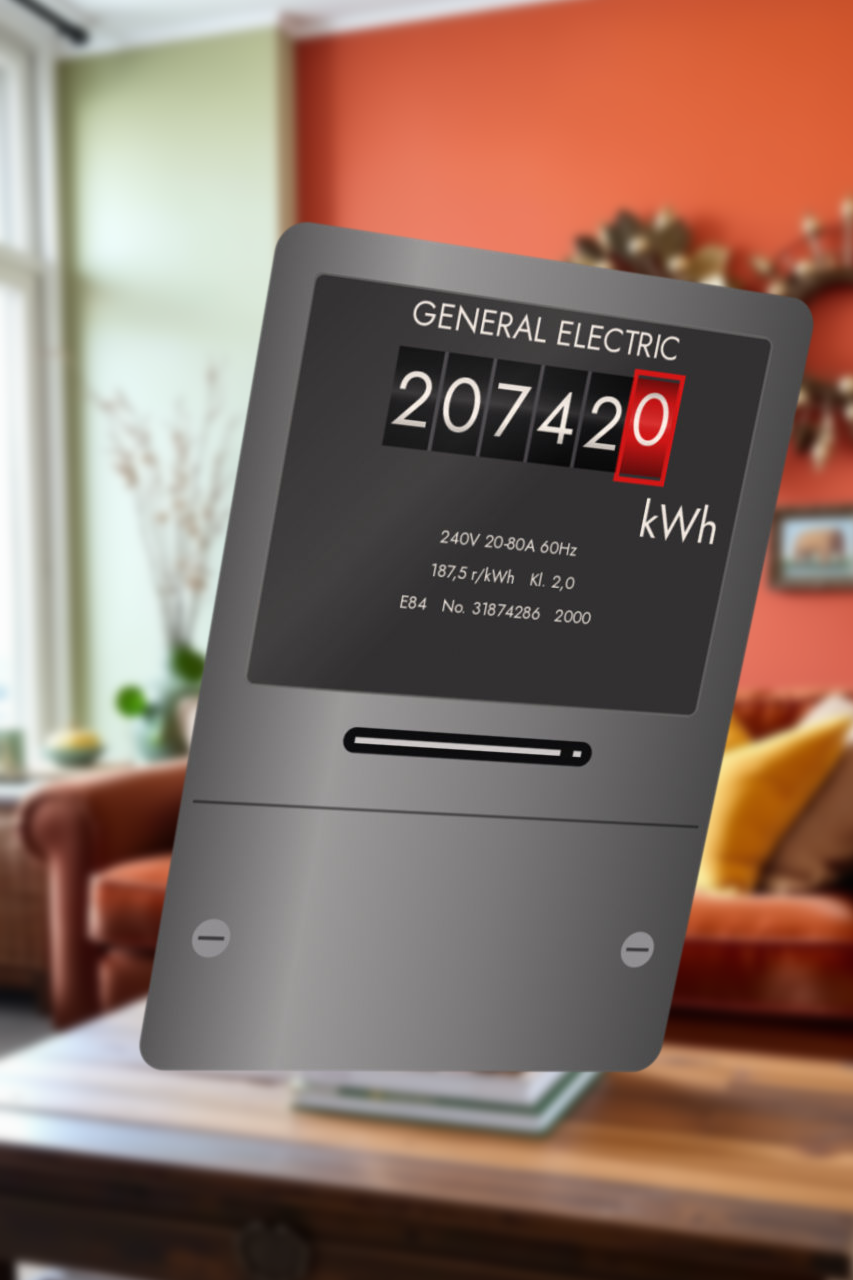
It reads 20742.0 kWh
